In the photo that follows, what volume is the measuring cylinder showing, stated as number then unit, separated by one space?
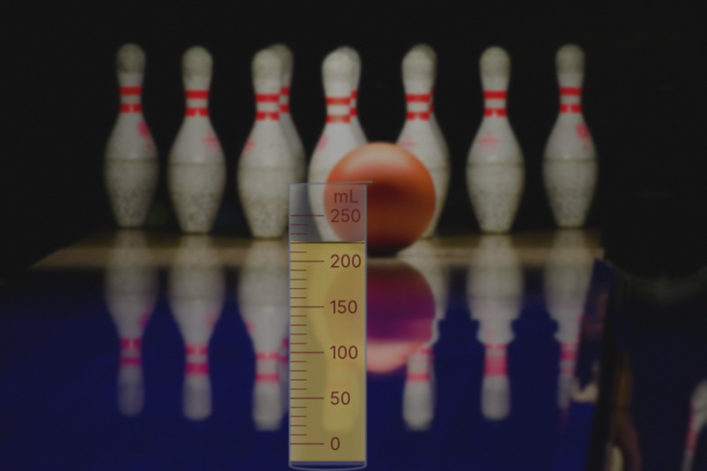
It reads 220 mL
